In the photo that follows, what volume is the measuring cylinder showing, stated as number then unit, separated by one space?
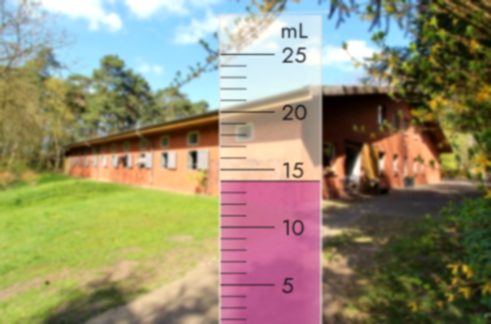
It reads 14 mL
